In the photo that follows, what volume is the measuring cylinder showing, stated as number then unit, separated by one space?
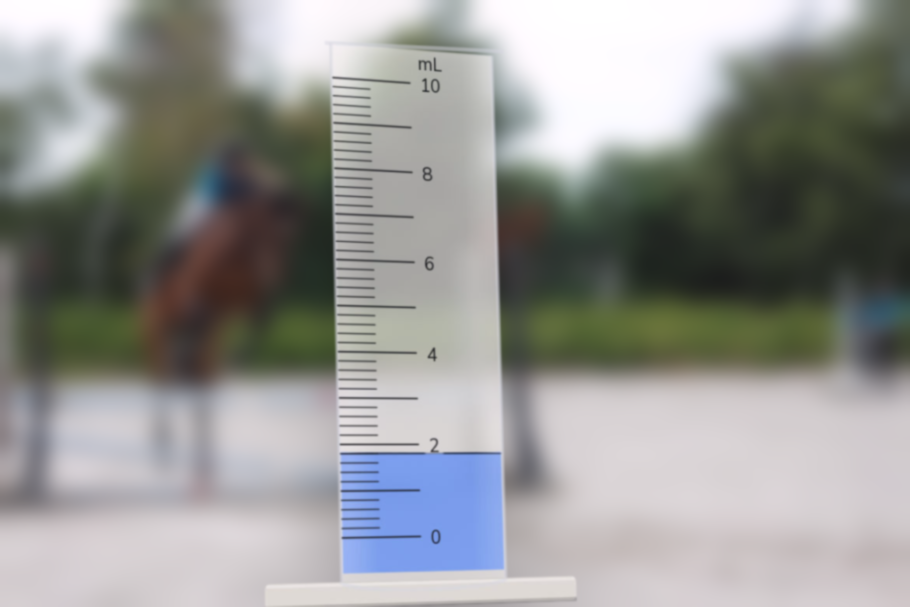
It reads 1.8 mL
